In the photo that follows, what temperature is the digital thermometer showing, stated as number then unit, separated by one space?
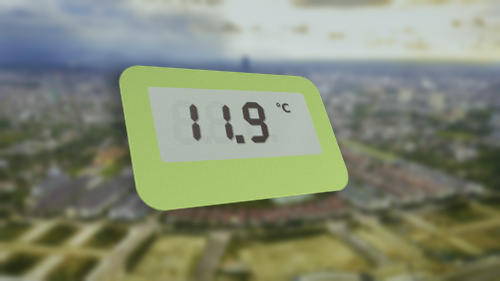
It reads 11.9 °C
